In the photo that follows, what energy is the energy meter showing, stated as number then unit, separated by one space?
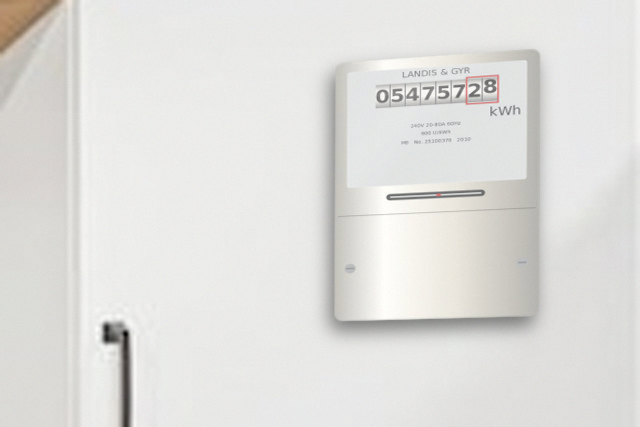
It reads 54757.28 kWh
